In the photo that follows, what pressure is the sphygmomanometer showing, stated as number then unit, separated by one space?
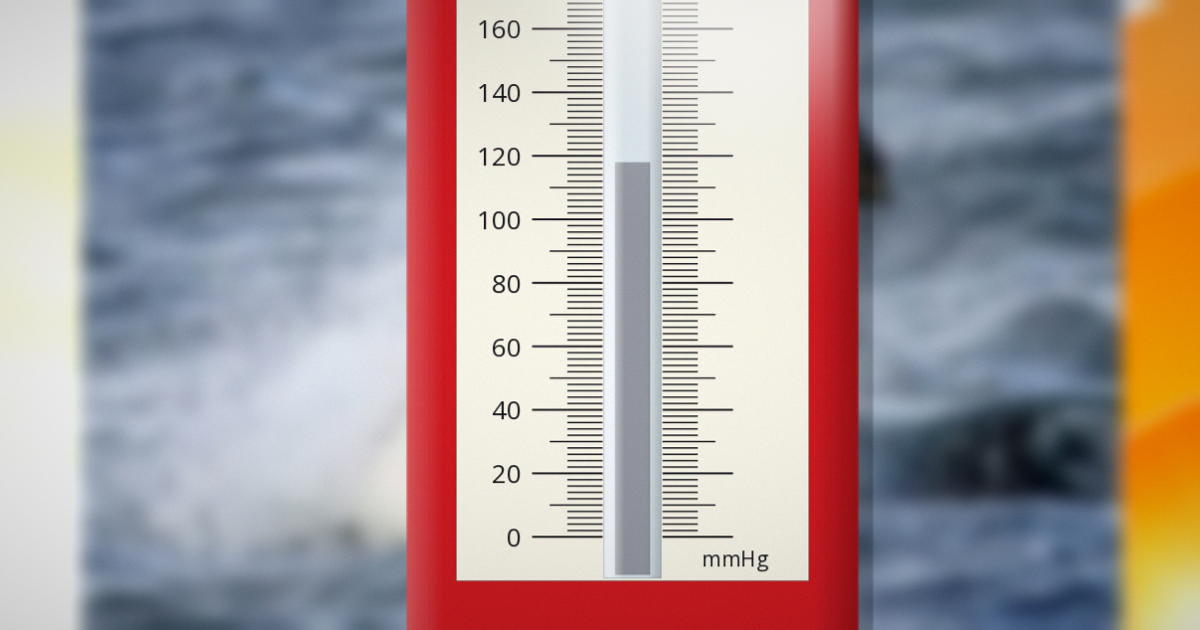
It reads 118 mmHg
